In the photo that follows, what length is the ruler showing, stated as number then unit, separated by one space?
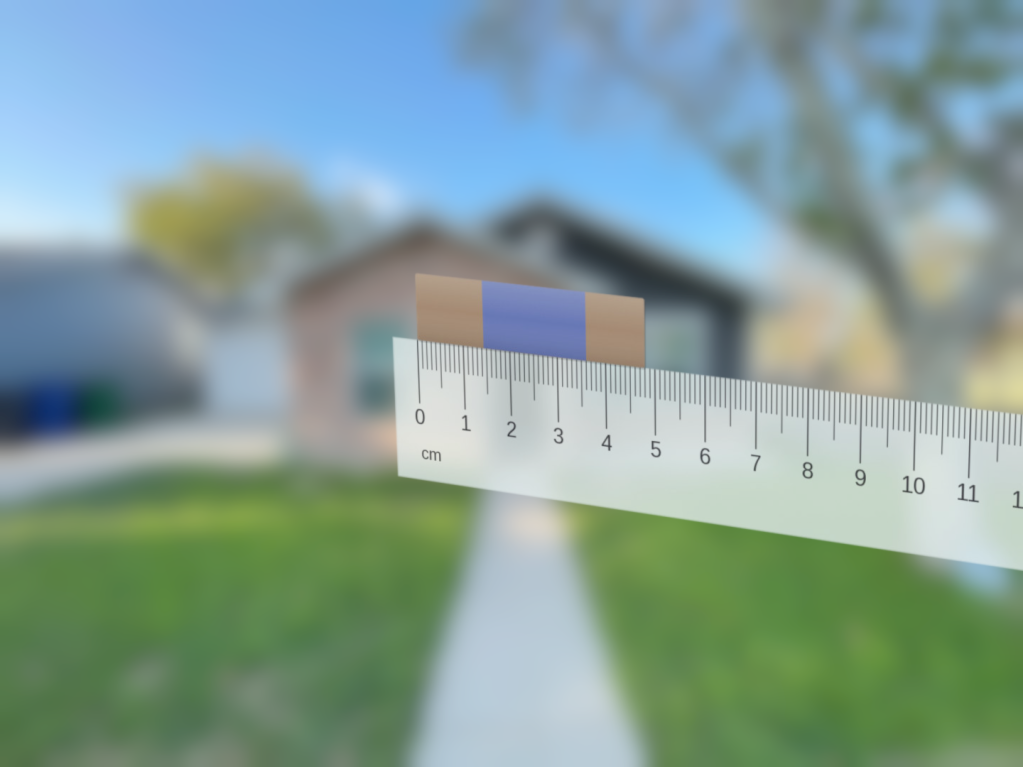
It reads 4.8 cm
